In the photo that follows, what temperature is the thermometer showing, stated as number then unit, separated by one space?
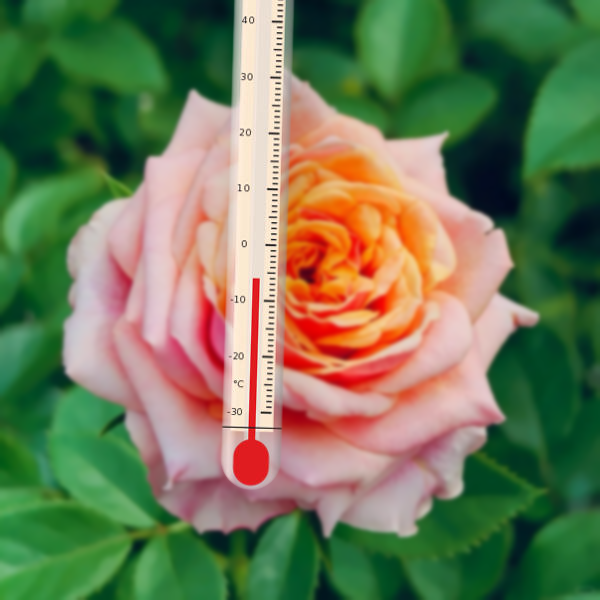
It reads -6 °C
